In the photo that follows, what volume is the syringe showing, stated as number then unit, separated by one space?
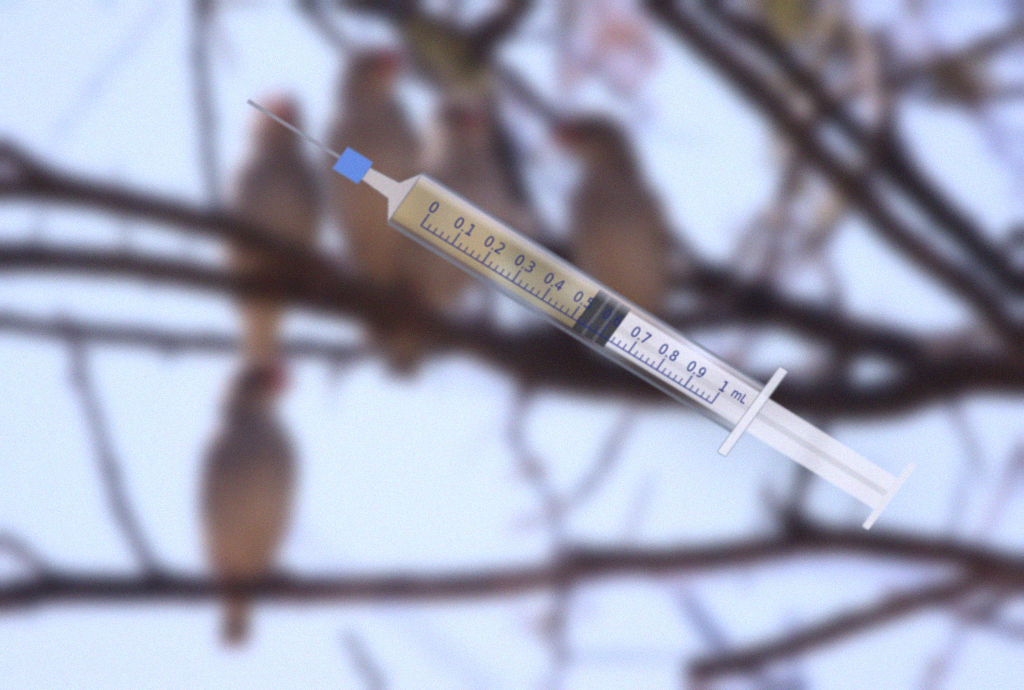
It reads 0.52 mL
